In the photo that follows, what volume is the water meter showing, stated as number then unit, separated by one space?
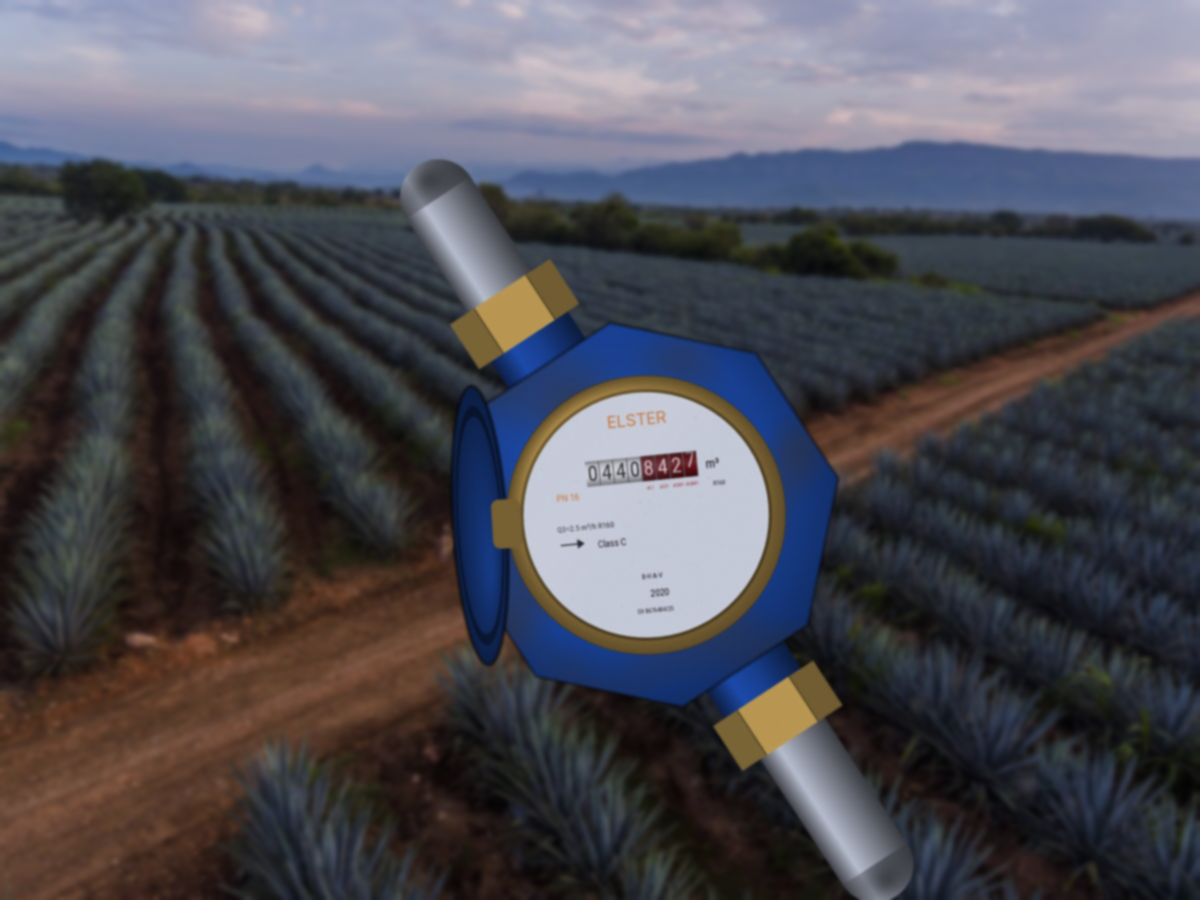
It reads 440.8427 m³
